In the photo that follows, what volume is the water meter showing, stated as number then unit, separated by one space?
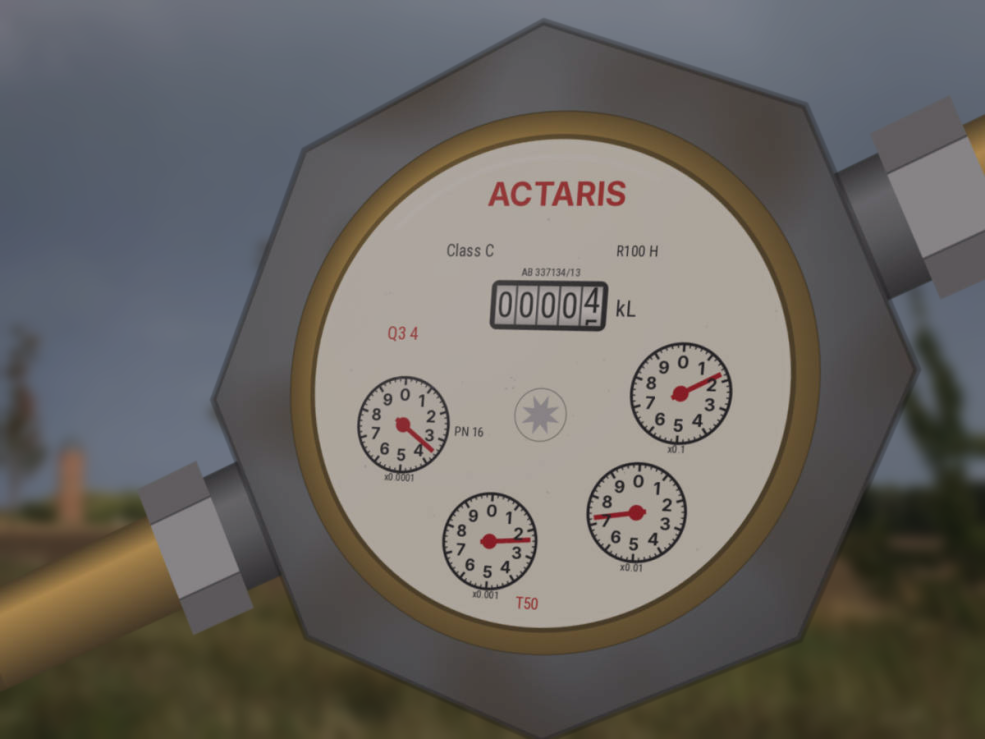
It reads 4.1723 kL
